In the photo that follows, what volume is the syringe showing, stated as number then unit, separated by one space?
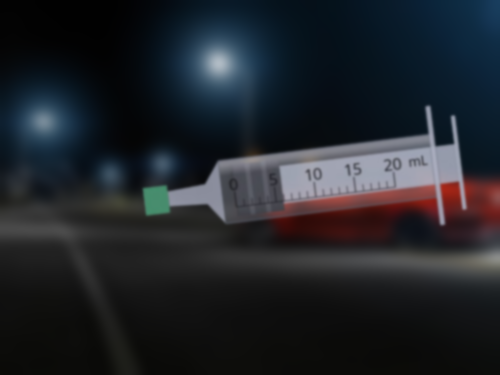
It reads 0 mL
